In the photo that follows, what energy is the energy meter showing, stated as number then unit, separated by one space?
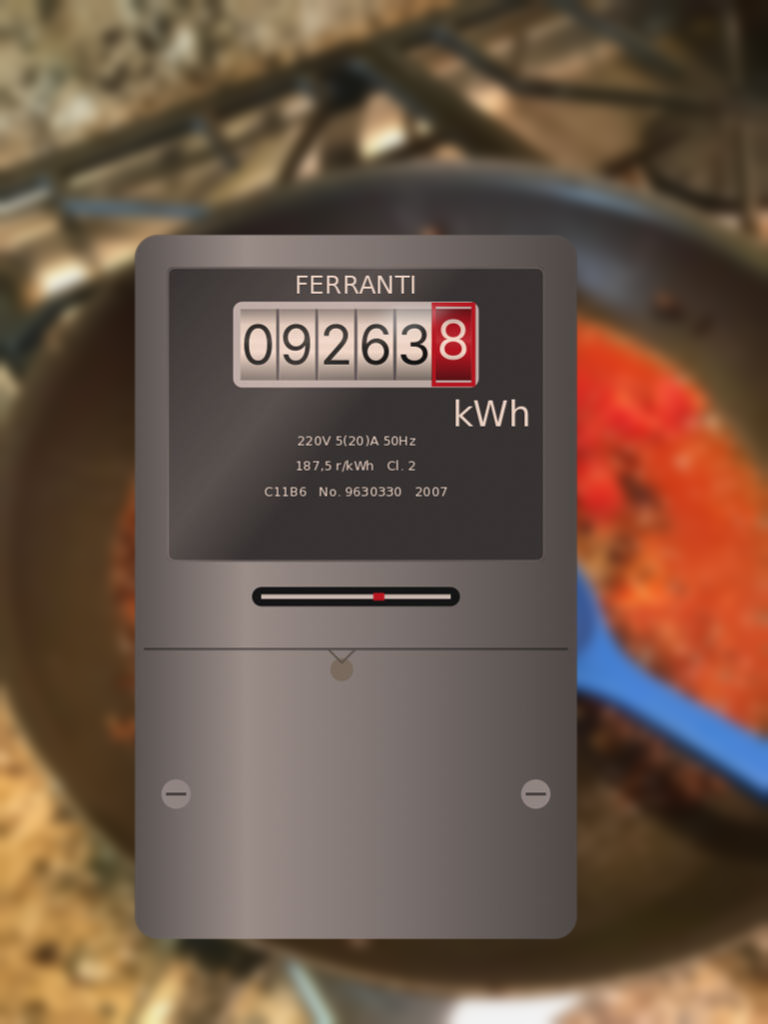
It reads 9263.8 kWh
